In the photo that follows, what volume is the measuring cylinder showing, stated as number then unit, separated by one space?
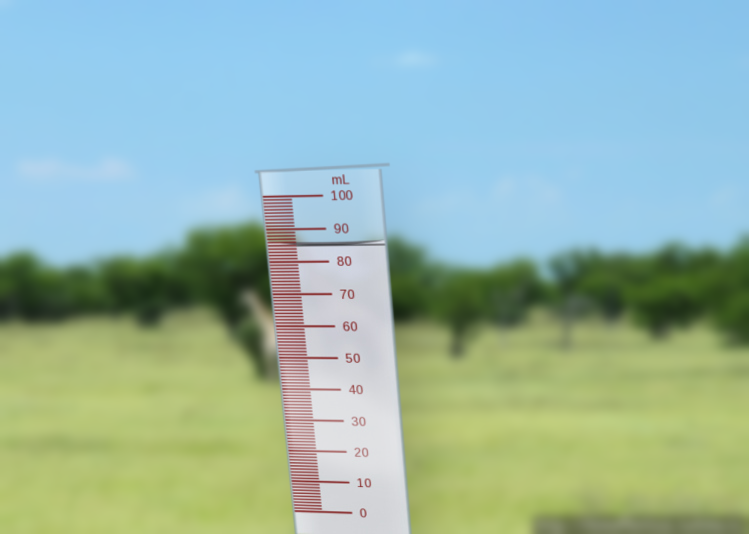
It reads 85 mL
